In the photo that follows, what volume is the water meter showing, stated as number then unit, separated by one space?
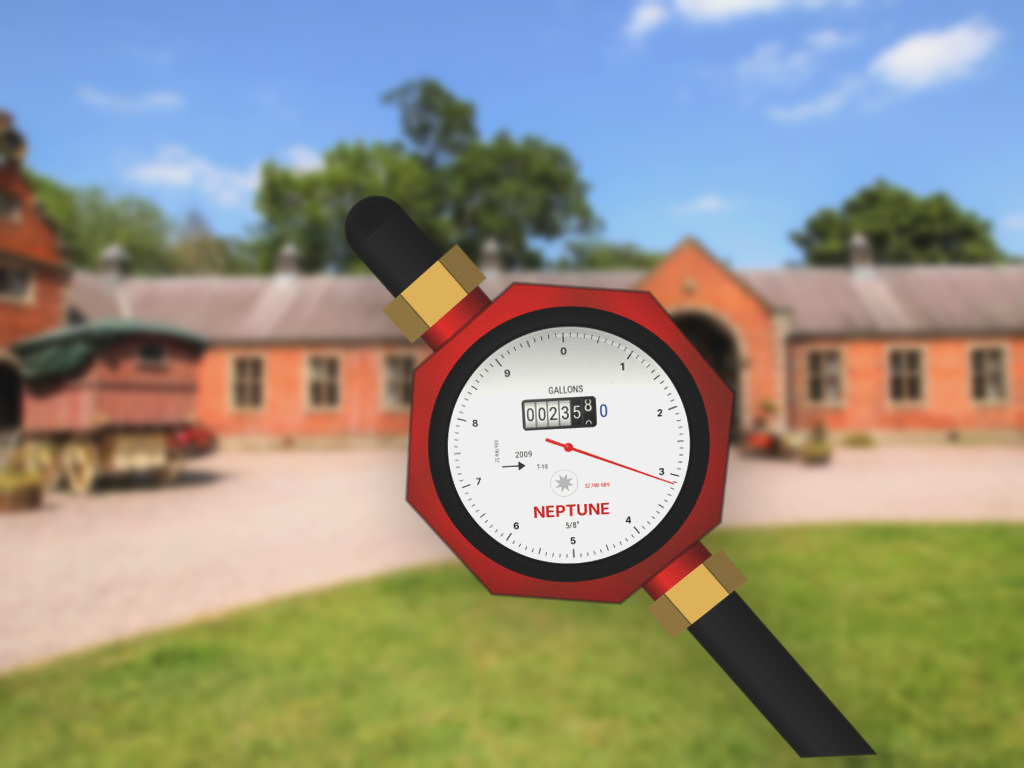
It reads 23583.1 gal
